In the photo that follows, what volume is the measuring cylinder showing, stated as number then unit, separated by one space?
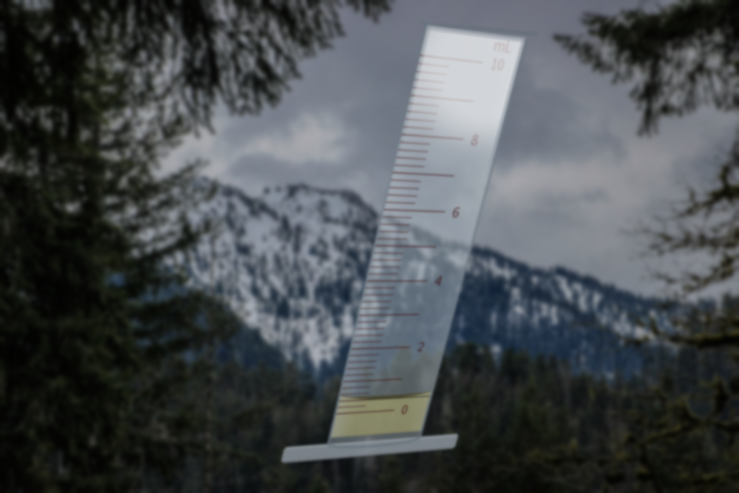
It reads 0.4 mL
